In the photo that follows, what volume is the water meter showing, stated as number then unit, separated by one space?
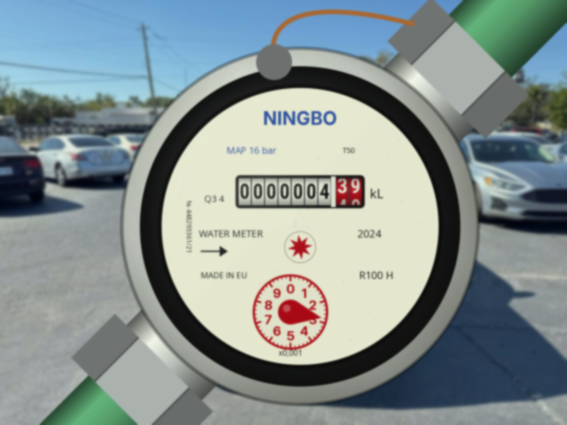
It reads 4.392 kL
